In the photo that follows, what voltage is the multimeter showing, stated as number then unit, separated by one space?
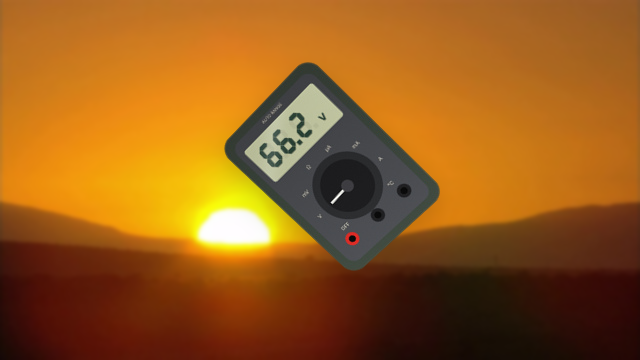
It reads 66.2 V
